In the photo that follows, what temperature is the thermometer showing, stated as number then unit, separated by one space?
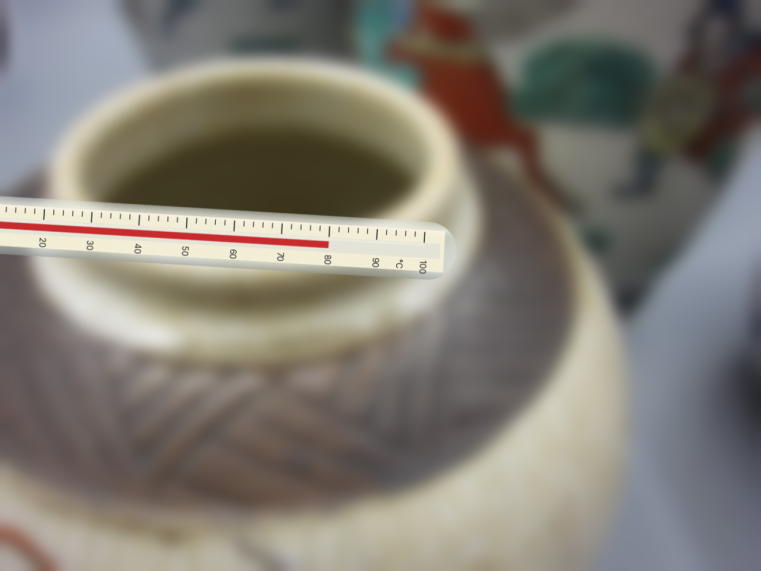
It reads 80 °C
